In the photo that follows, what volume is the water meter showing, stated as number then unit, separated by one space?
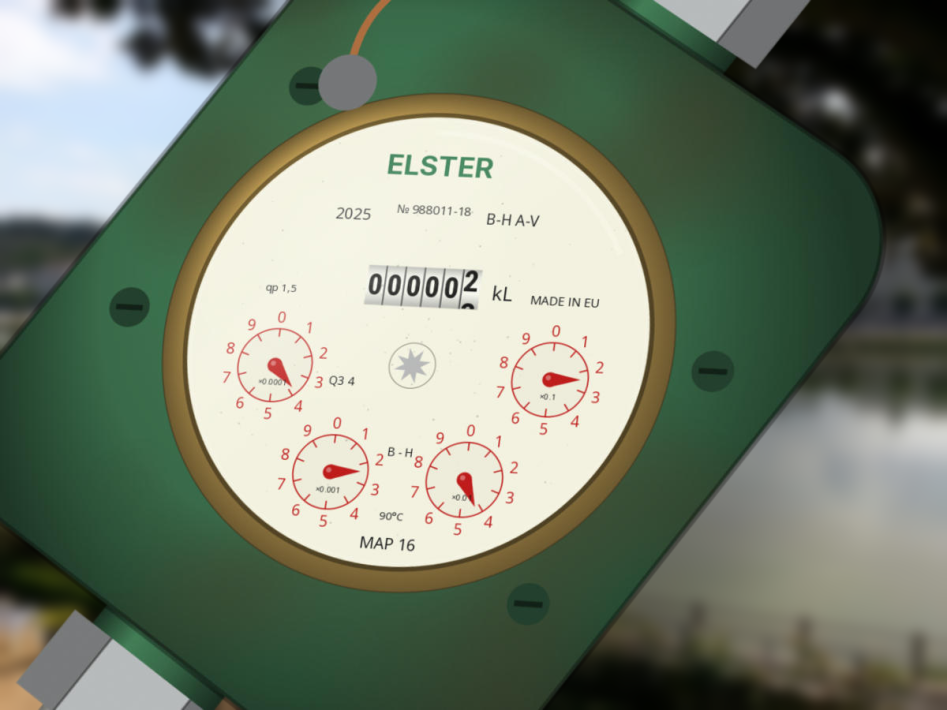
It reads 2.2423 kL
